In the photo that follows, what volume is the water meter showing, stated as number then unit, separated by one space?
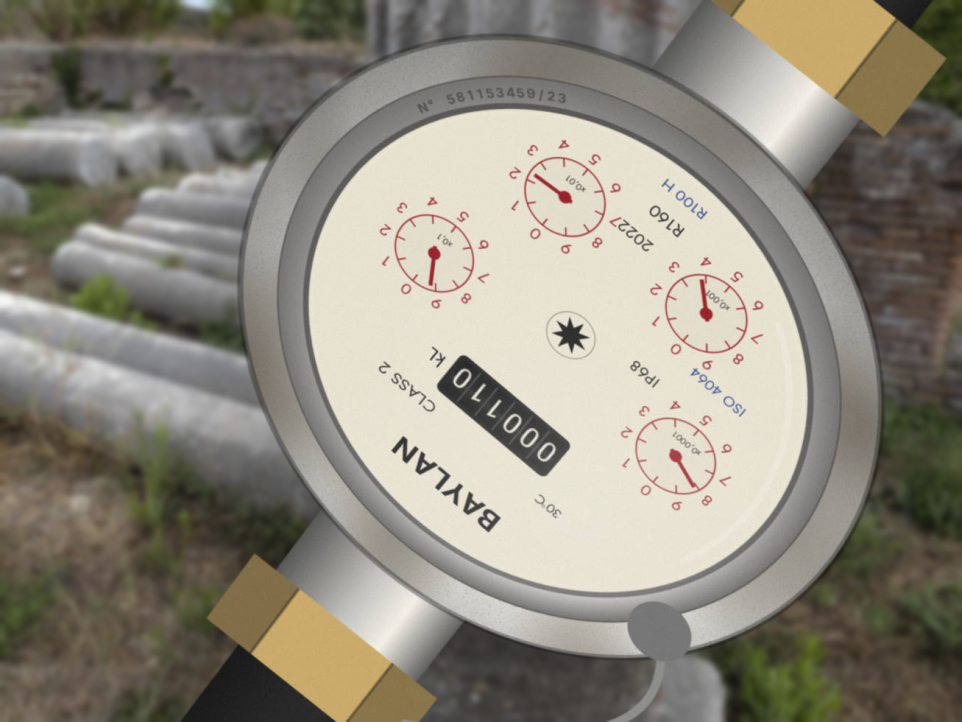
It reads 109.9238 kL
